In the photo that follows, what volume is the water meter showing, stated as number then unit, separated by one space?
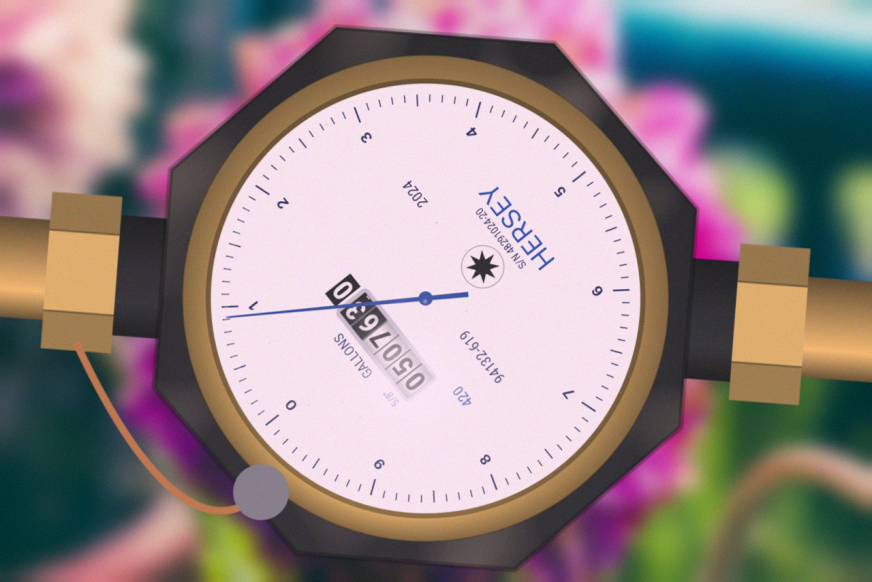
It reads 507630.9 gal
